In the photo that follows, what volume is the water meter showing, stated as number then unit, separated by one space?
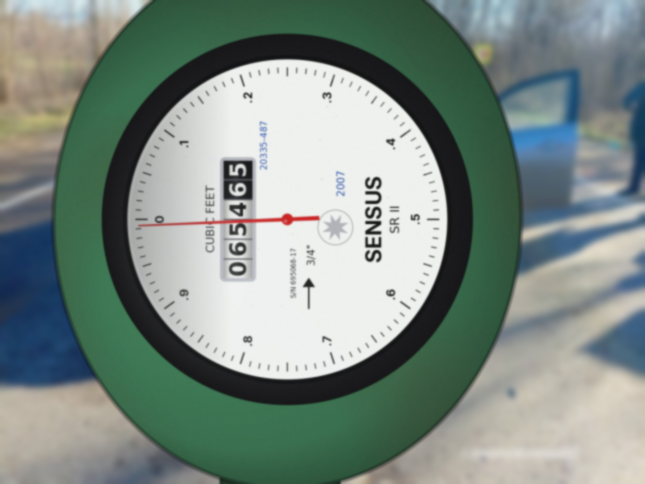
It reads 65464.99 ft³
